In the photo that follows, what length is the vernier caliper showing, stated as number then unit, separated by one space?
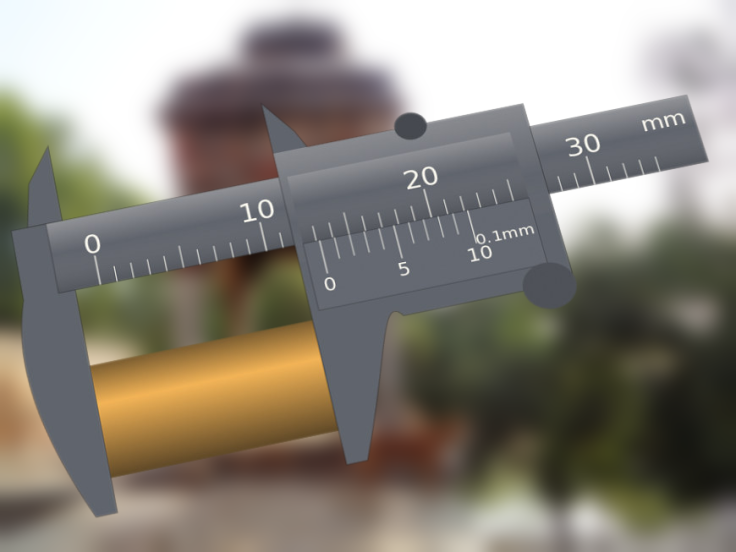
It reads 13.2 mm
